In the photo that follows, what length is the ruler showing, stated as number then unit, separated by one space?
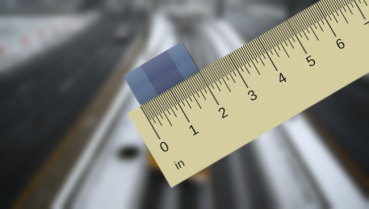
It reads 2 in
